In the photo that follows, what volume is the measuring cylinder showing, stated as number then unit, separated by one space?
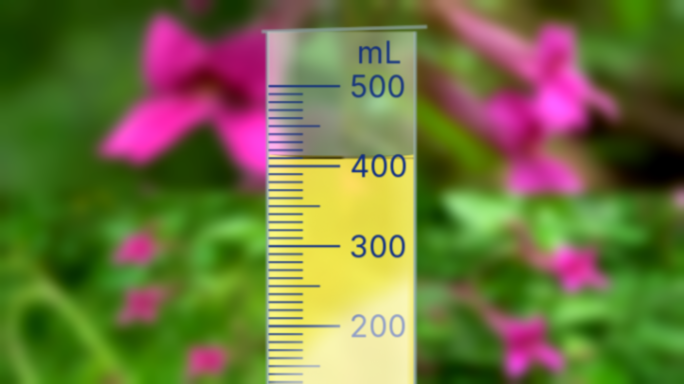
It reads 410 mL
